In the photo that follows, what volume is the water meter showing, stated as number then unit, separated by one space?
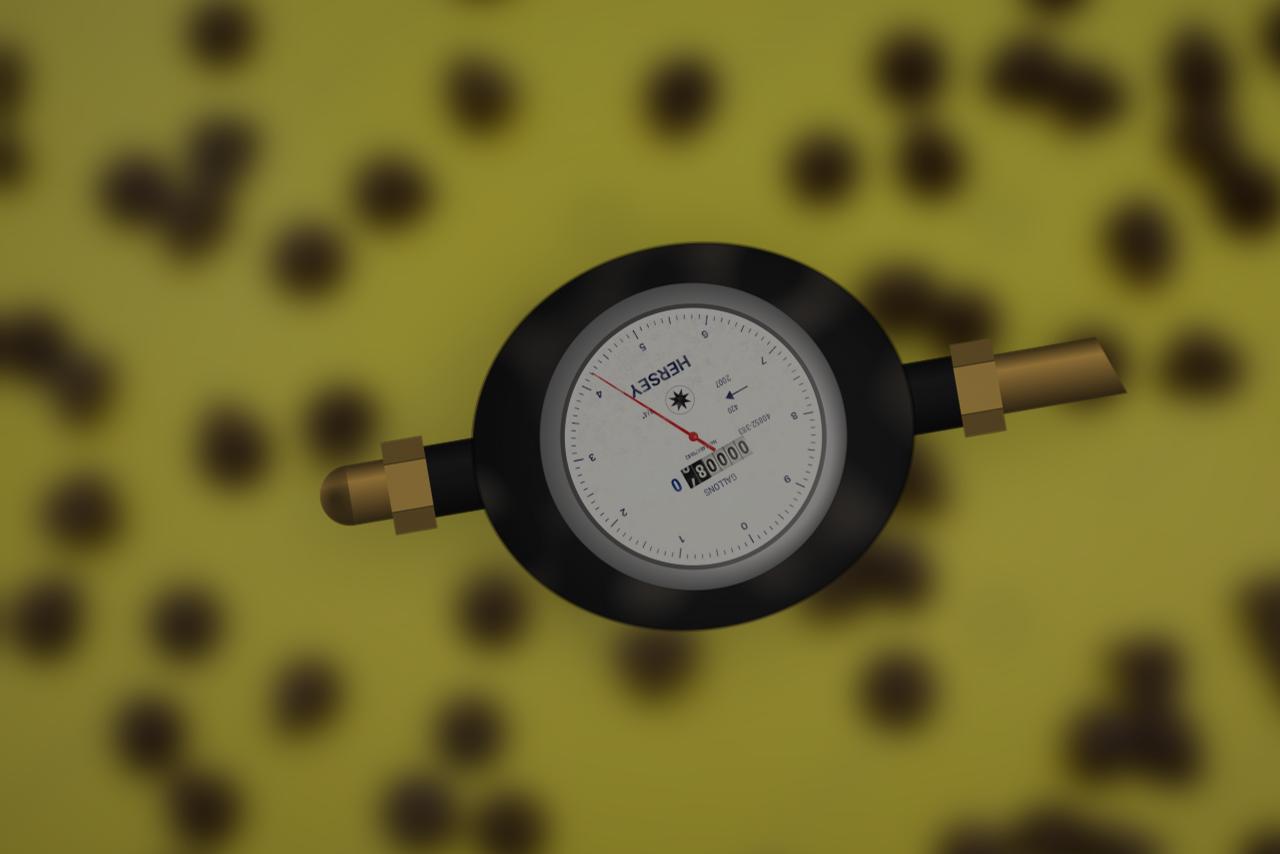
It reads 874.2 gal
